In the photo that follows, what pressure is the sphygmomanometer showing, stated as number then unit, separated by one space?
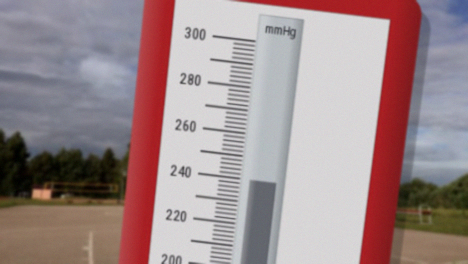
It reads 240 mmHg
